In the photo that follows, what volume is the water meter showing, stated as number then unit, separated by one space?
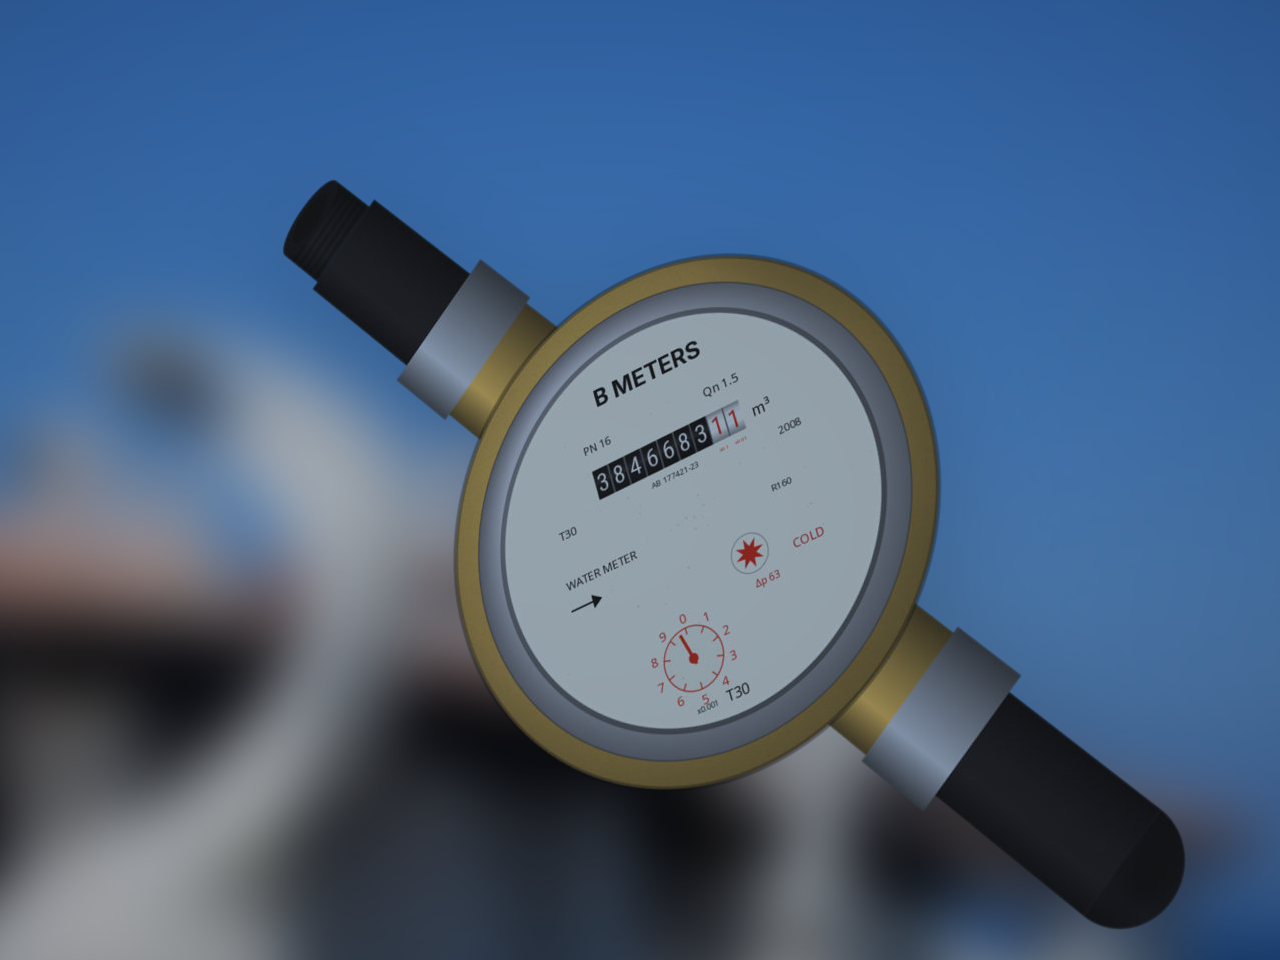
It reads 3846683.109 m³
